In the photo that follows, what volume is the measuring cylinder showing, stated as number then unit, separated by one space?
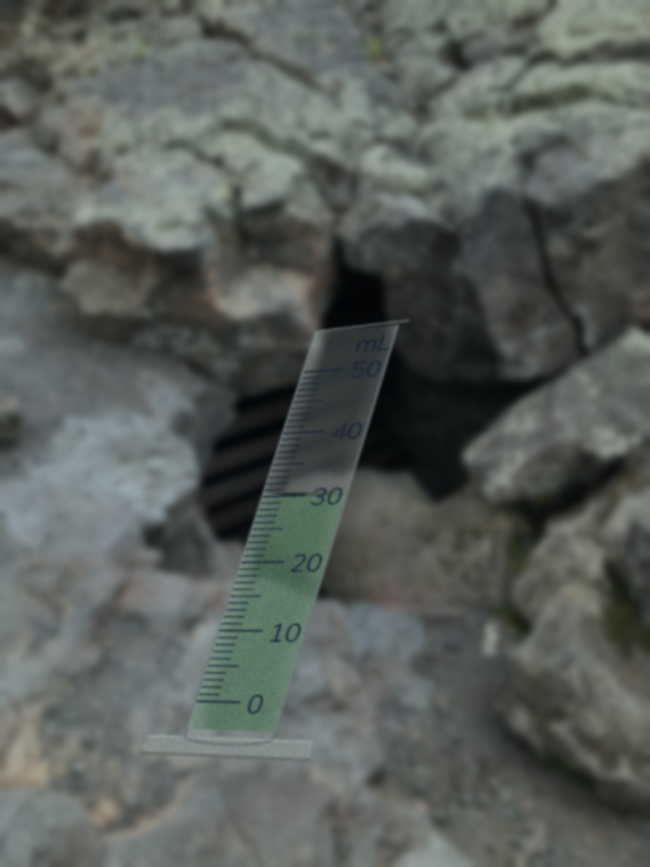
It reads 30 mL
